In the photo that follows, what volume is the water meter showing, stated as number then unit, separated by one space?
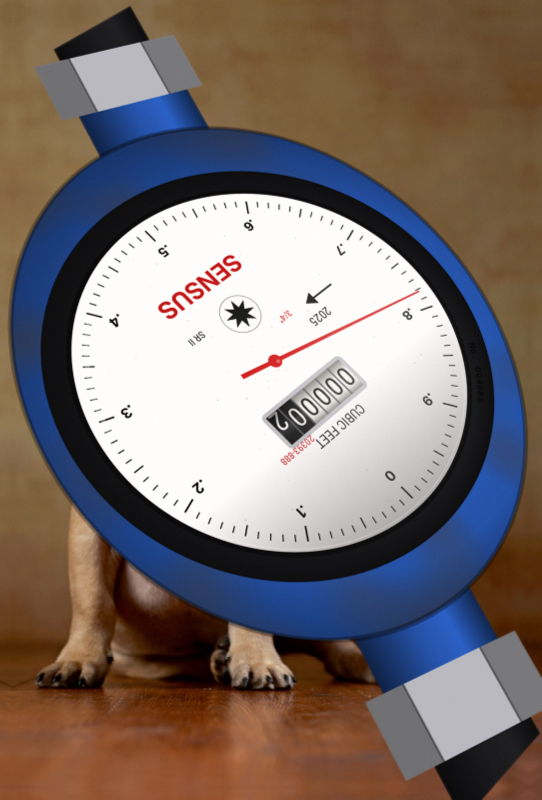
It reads 1.78 ft³
